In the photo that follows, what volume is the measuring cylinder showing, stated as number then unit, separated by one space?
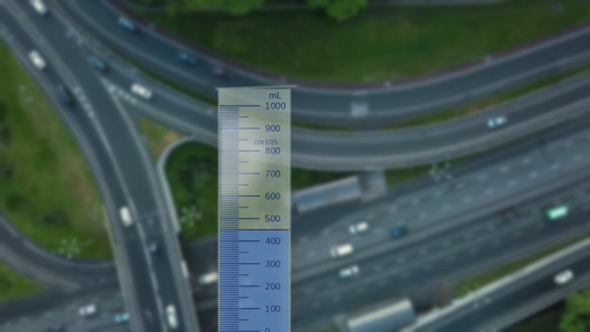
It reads 450 mL
